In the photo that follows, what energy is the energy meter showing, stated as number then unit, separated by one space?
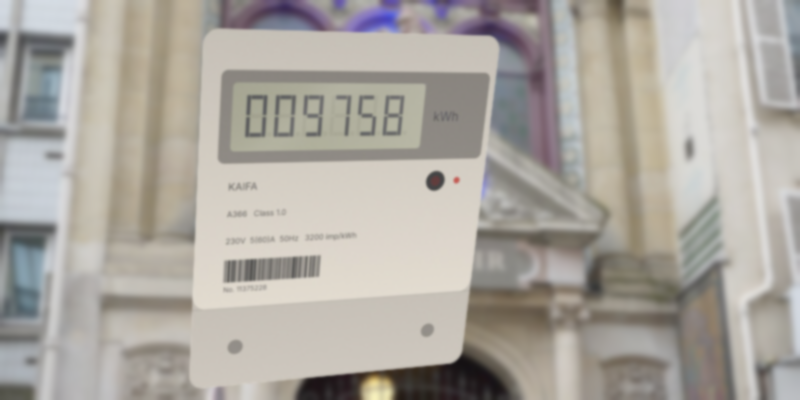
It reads 9758 kWh
